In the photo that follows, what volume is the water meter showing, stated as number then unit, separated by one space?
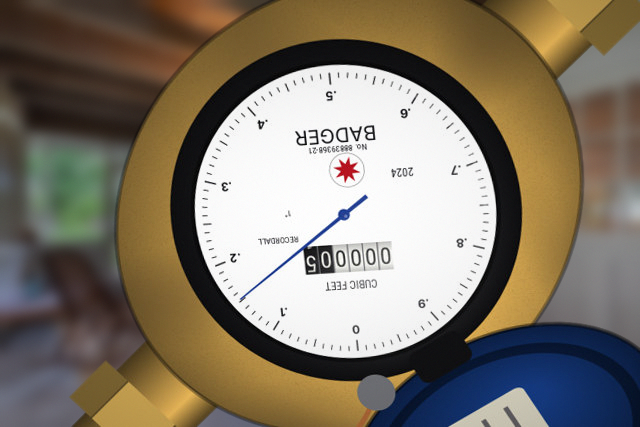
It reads 5.15 ft³
